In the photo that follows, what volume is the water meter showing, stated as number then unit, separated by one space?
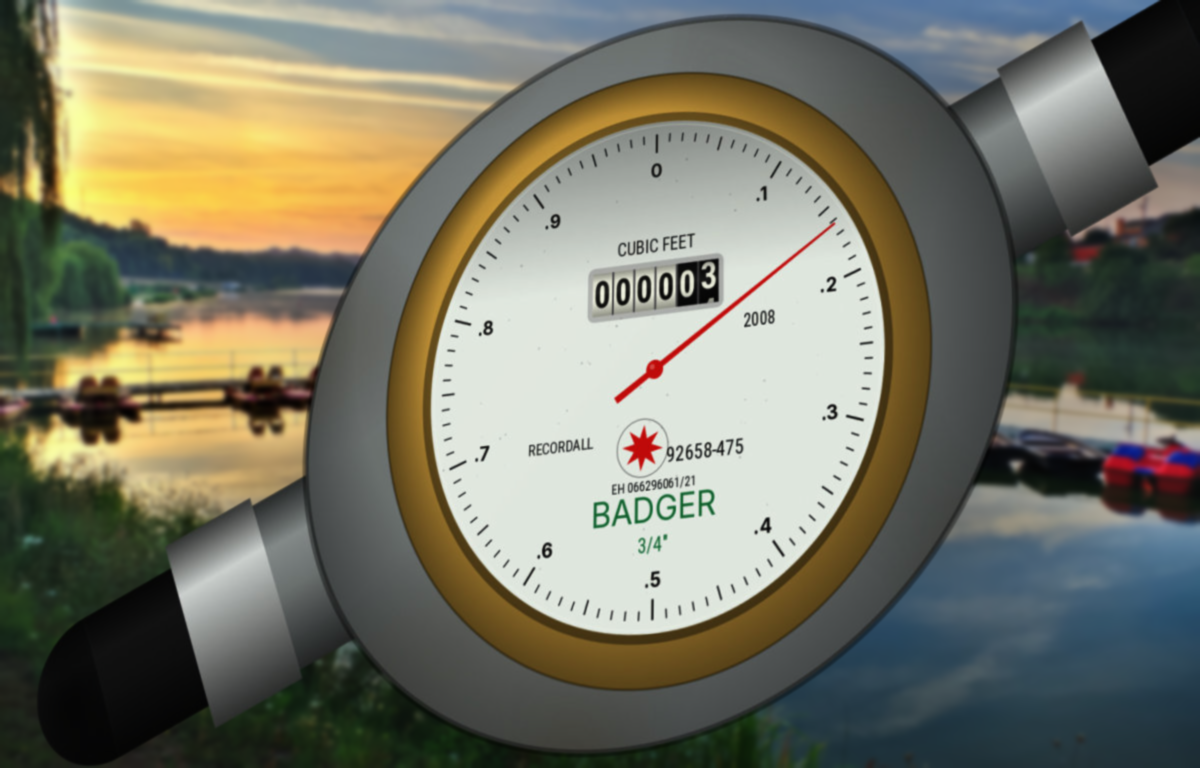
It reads 3.16 ft³
